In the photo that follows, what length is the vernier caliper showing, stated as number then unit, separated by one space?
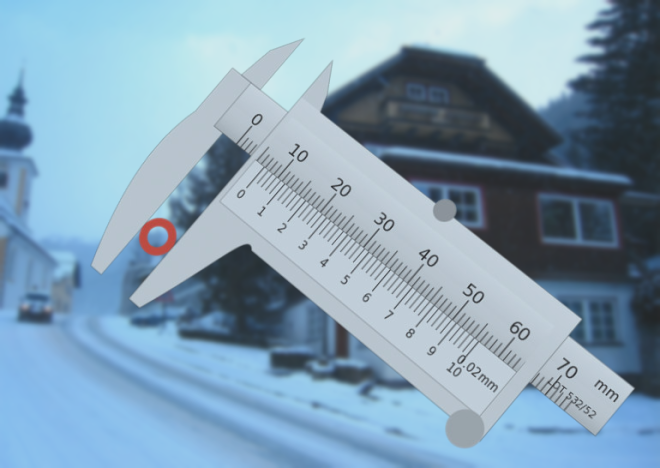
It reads 6.8 mm
